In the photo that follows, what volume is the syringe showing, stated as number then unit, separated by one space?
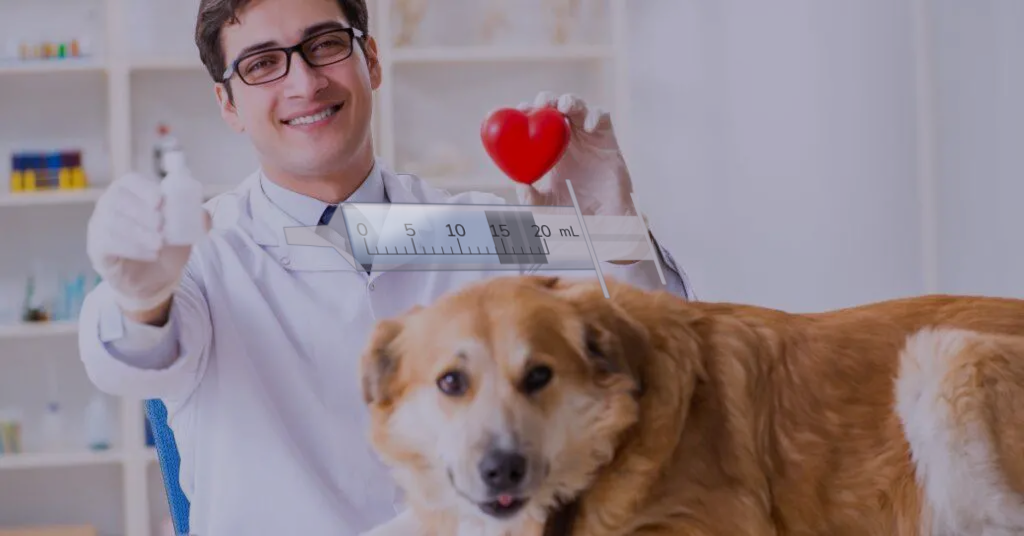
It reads 14 mL
